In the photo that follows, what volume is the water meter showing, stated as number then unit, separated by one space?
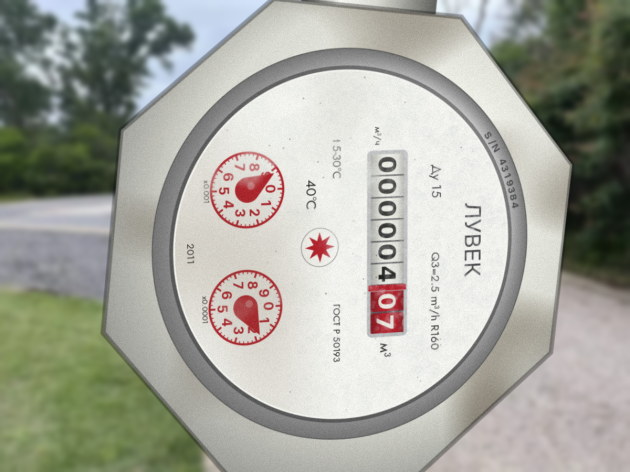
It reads 4.0691 m³
